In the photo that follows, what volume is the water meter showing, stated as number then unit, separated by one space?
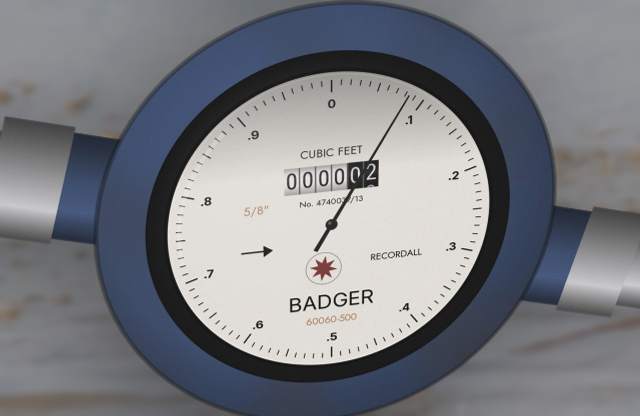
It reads 2.08 ft³
